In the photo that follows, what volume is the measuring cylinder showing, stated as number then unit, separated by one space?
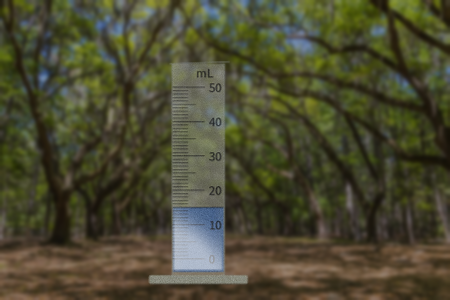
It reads 15 mL
